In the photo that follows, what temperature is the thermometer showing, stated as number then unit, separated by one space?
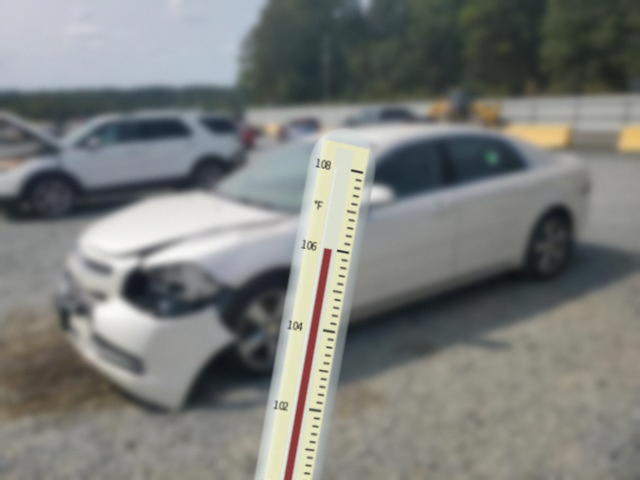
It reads 106 °F
